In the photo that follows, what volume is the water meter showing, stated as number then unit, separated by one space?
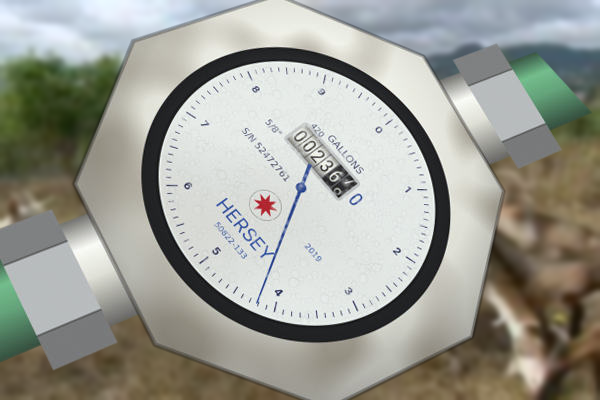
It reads 23674.2 gal
